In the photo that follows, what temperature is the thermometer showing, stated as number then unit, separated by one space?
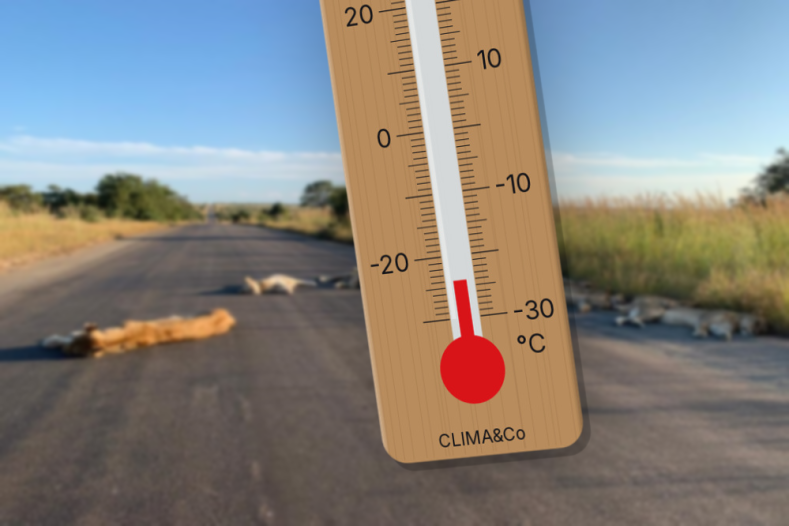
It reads -24 °C
